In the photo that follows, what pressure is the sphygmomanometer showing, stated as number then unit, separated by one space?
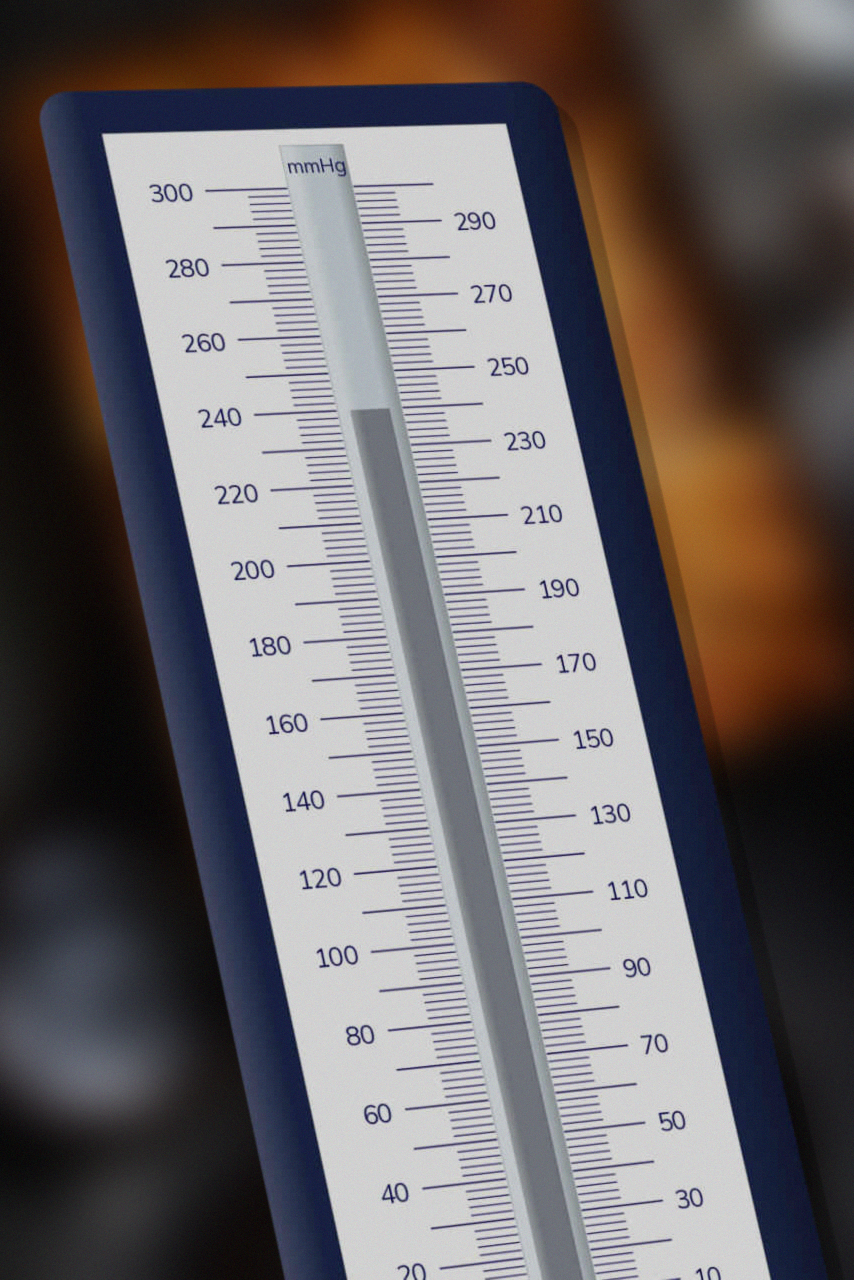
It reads 240 mmHg
